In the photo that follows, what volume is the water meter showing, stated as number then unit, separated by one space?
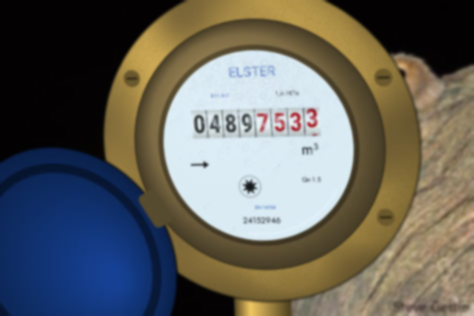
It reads 489.7533 m³
